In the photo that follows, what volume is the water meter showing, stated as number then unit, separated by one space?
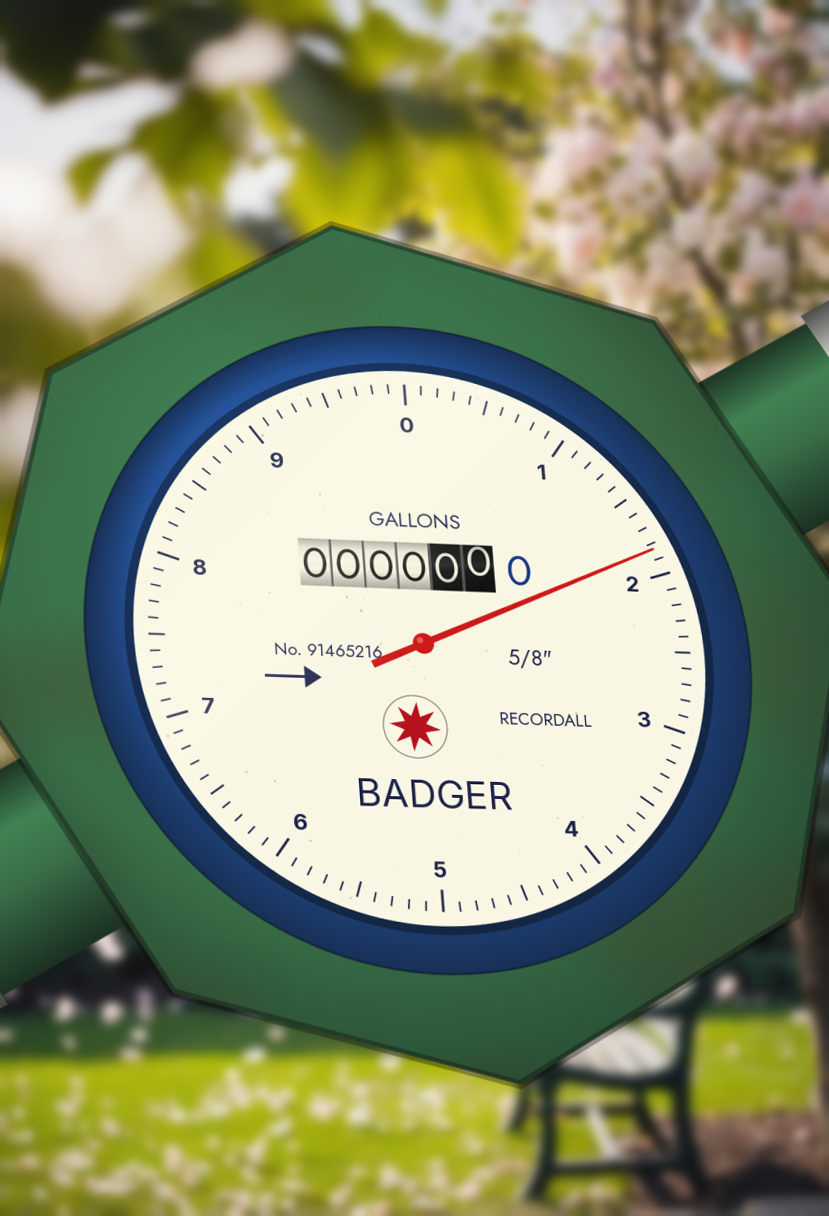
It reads 1.8 gal
